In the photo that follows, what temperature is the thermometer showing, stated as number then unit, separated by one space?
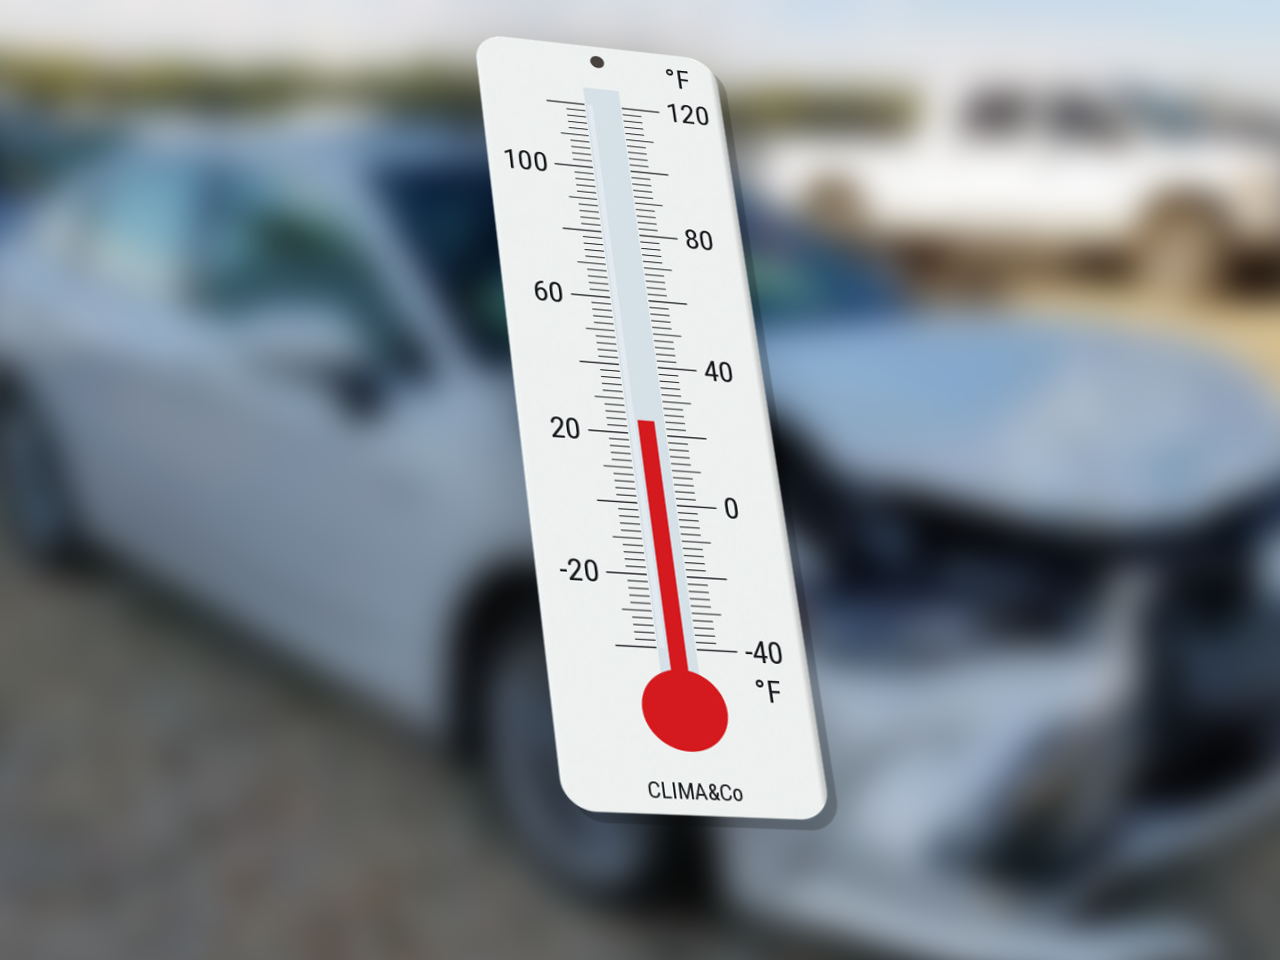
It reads 24 °F
